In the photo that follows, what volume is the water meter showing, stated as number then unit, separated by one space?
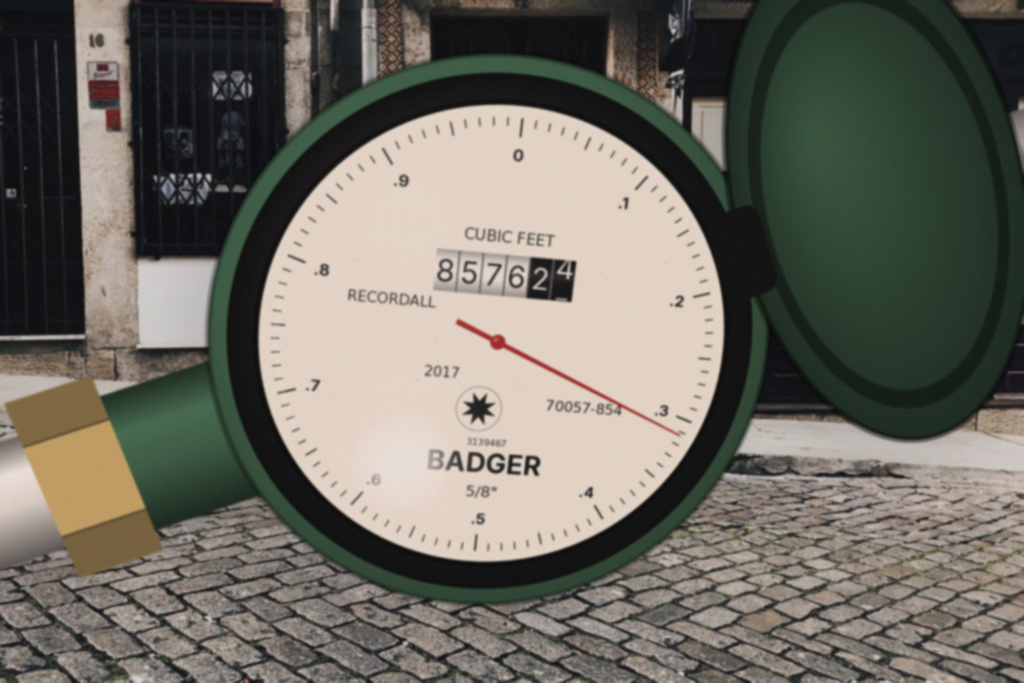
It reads 857624.31 ft³
